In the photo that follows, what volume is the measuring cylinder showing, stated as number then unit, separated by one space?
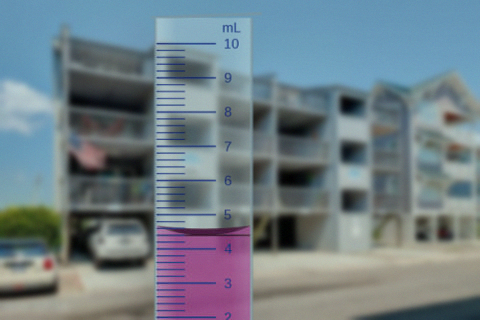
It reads 4.4 mL
